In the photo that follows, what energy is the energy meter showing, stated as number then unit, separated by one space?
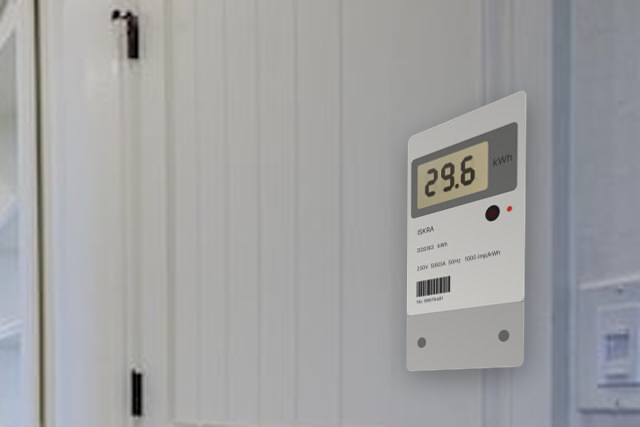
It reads 29.6 kWh
